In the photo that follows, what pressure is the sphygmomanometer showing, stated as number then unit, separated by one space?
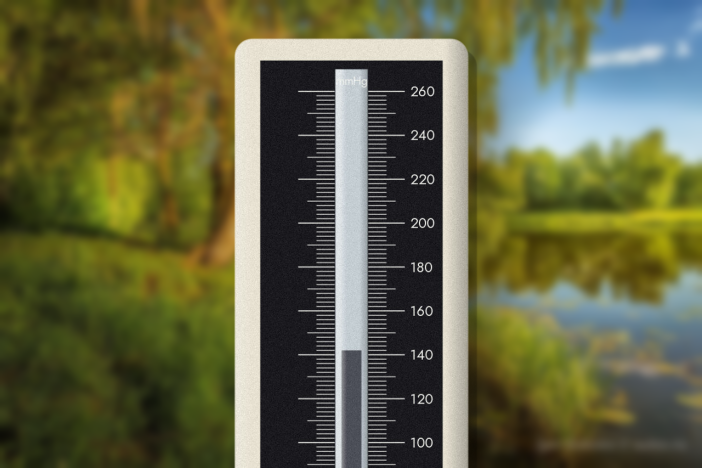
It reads 142 mmHg
